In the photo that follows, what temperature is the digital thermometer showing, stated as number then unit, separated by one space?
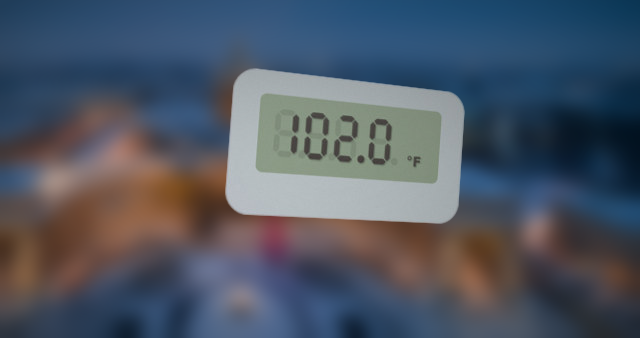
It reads 102.0 °F
